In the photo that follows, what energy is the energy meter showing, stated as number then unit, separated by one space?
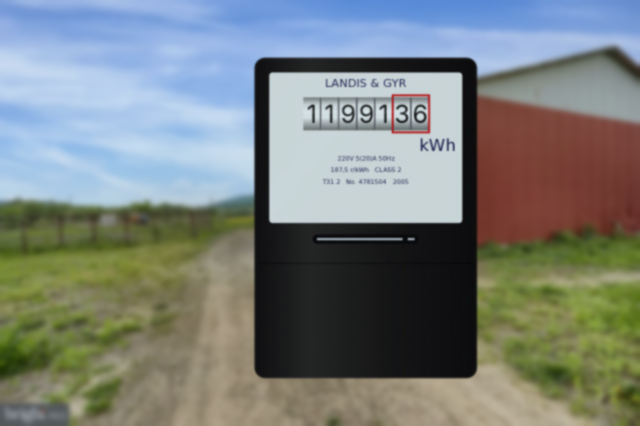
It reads 11991.36 kWh
